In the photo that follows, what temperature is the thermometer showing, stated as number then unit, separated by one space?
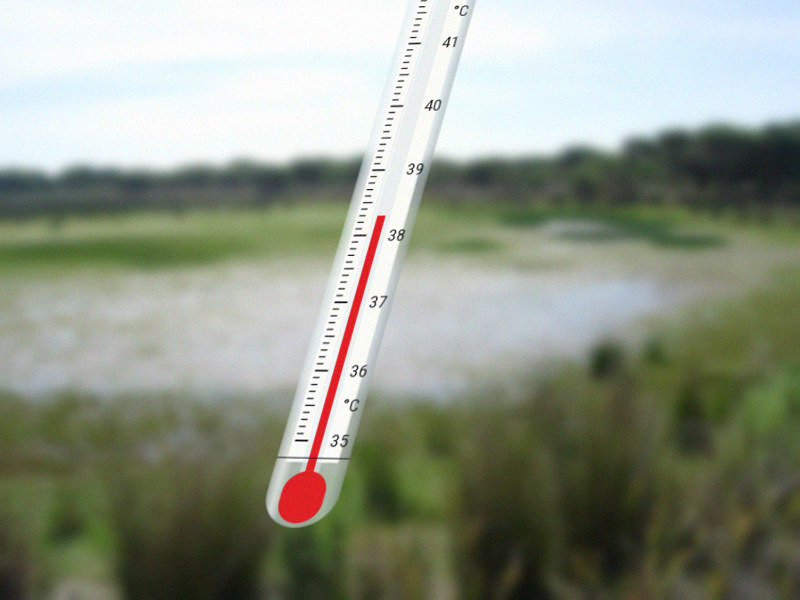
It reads 38.3 °C
